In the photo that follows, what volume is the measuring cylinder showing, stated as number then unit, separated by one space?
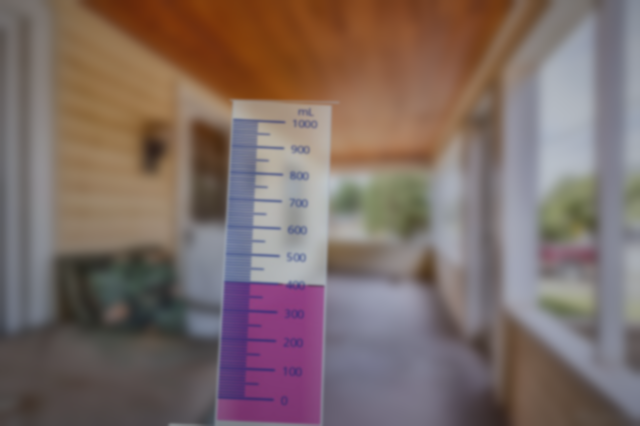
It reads 400 mL
